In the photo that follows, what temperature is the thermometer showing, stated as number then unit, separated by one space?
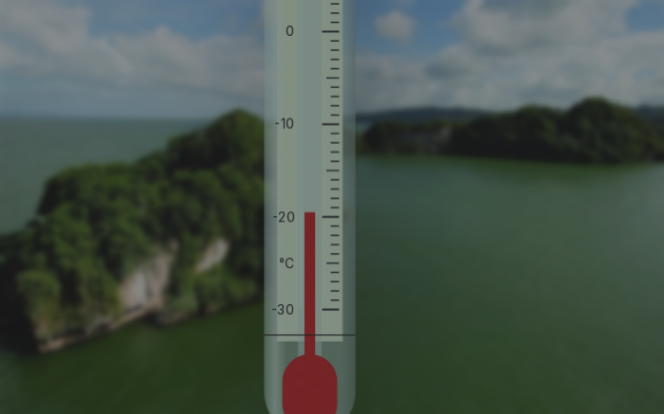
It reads -19.5 °C
